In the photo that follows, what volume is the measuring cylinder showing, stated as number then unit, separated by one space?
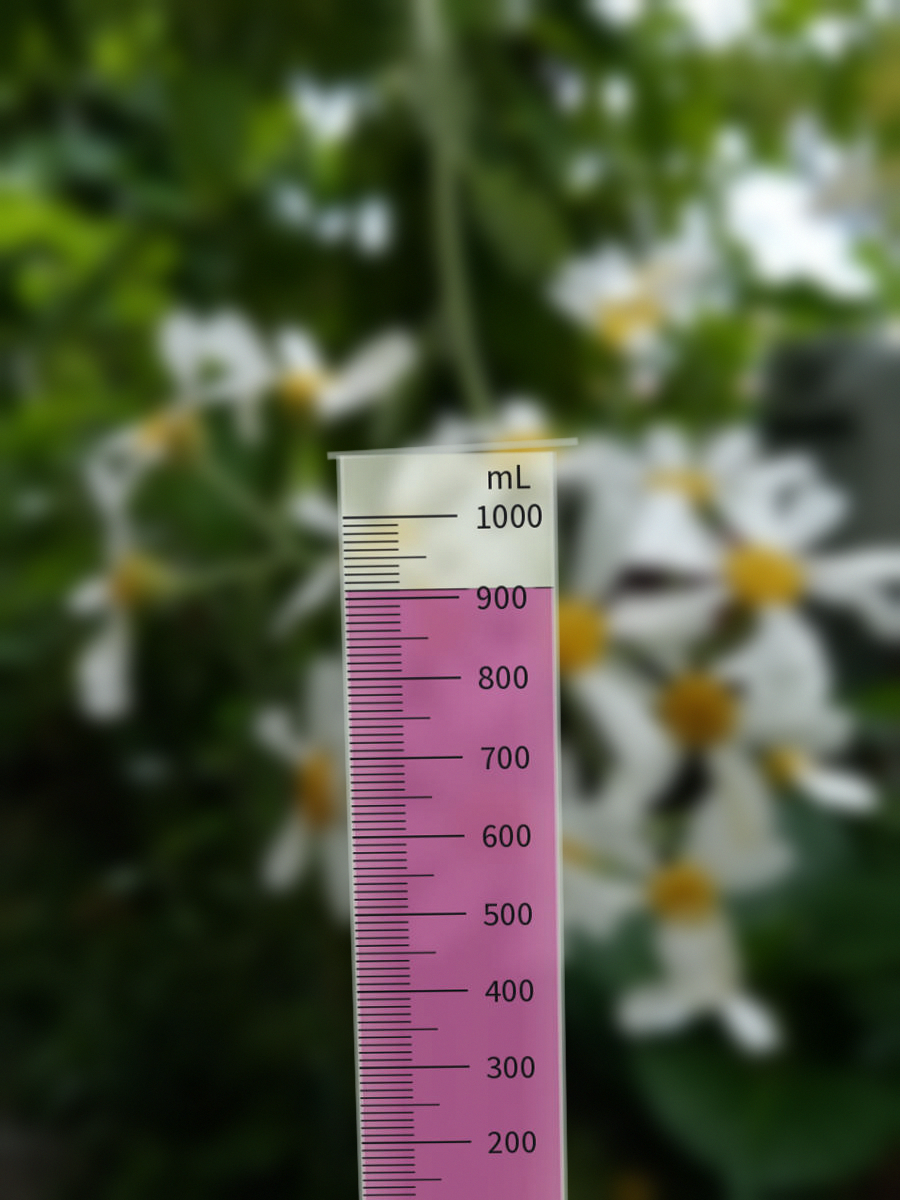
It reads 910 mL
